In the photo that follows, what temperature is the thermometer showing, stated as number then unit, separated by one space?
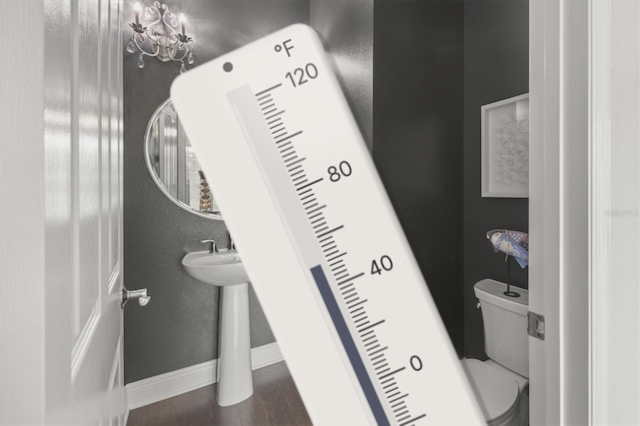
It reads 50 °F
